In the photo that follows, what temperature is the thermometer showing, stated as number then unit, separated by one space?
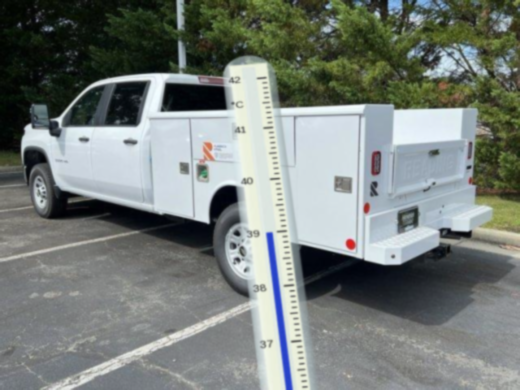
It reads 39 °C
